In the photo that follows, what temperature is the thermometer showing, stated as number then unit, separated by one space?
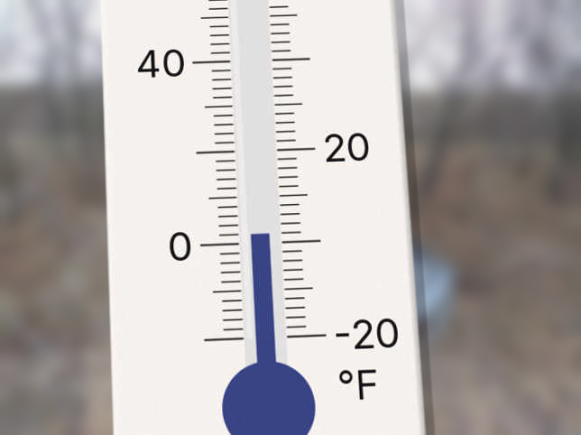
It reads 2 °F
